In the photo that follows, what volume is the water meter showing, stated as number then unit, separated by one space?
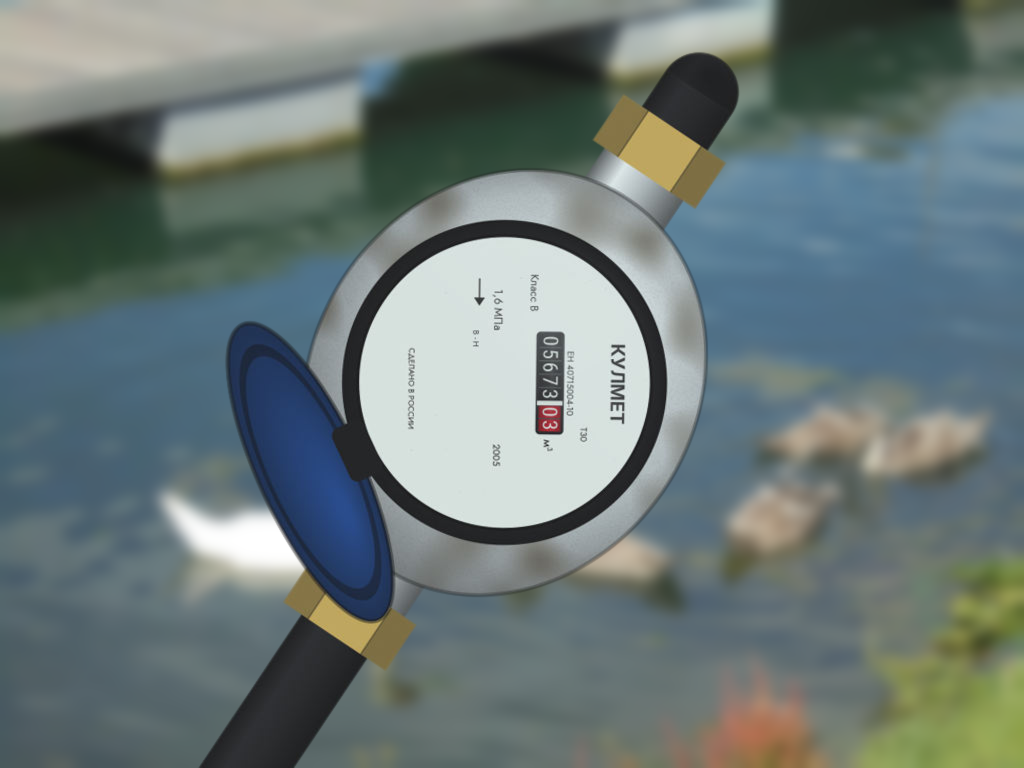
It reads 5673.03 m³
